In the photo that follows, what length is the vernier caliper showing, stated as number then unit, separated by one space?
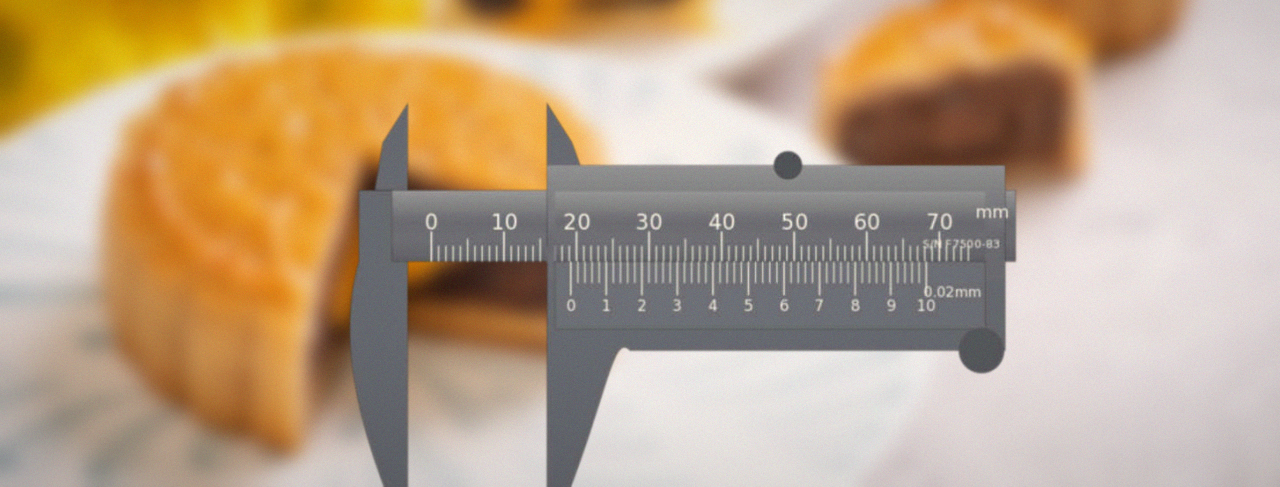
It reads 19.2 mm
